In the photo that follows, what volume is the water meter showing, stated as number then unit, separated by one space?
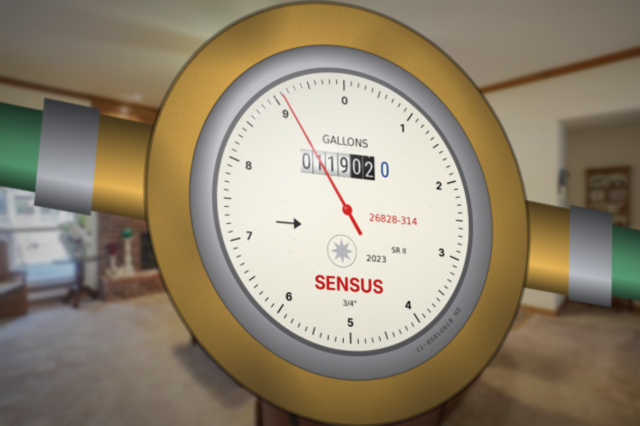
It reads 119019.1 gal
